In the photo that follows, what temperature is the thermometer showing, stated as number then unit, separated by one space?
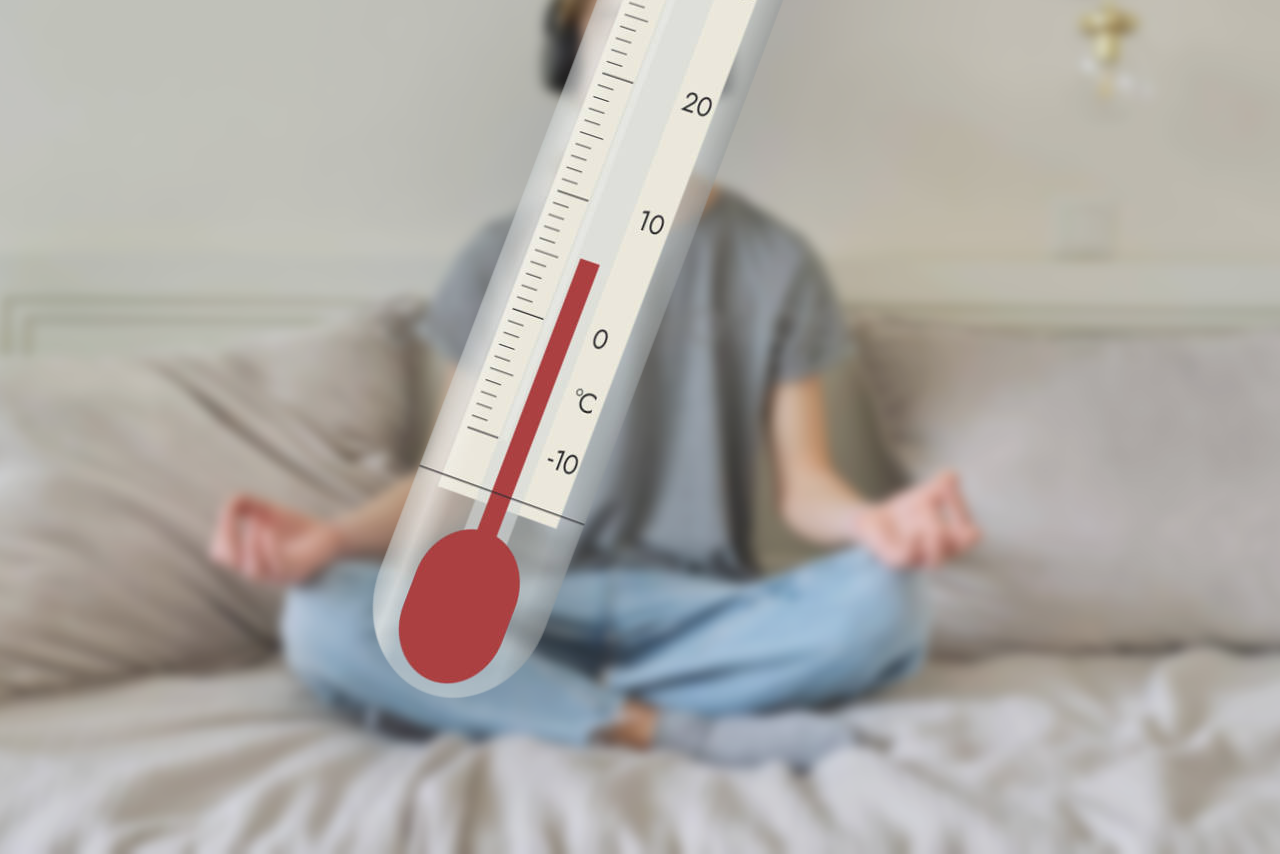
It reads 5.5 °C
